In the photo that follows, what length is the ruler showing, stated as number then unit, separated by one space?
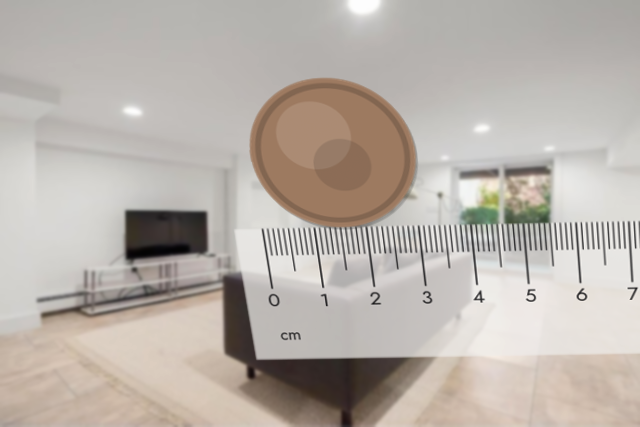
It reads 3.1 cm
